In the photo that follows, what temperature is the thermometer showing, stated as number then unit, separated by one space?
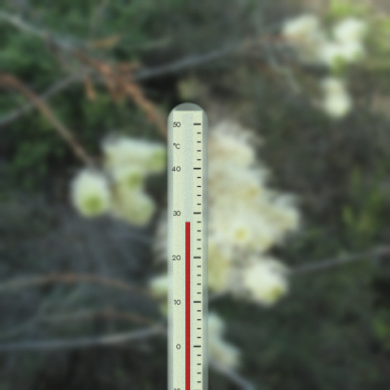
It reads 28 °C
